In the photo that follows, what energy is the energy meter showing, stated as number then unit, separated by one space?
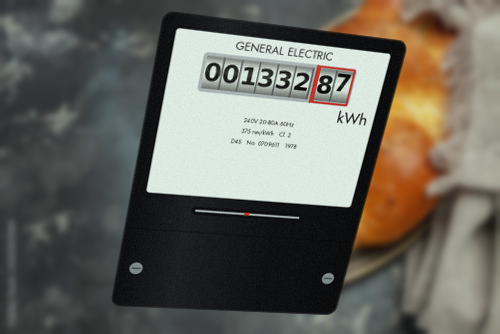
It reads 1332.87 kWh
